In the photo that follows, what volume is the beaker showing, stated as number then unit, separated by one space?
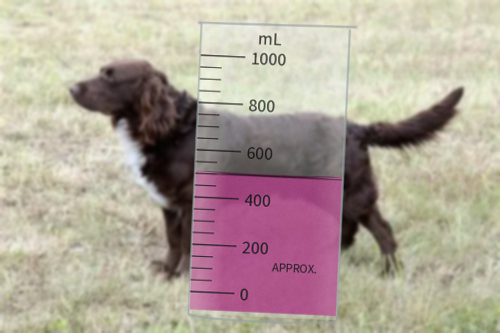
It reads 500 mL
